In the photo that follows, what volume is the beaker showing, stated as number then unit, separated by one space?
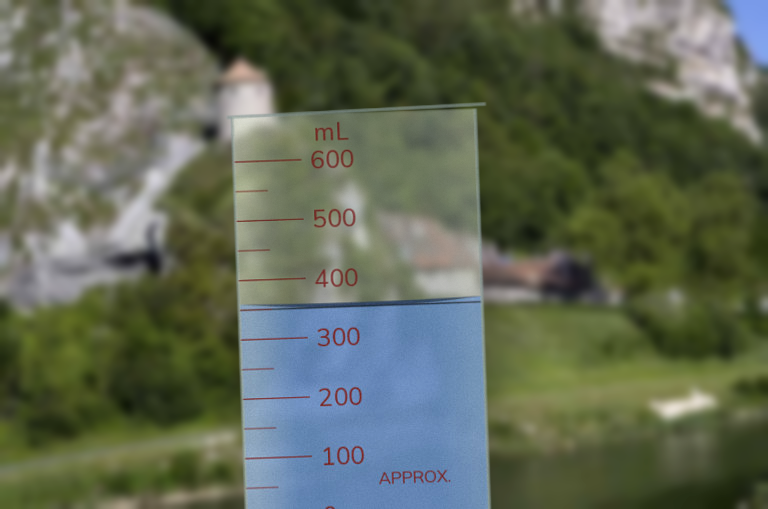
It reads 350 mL
